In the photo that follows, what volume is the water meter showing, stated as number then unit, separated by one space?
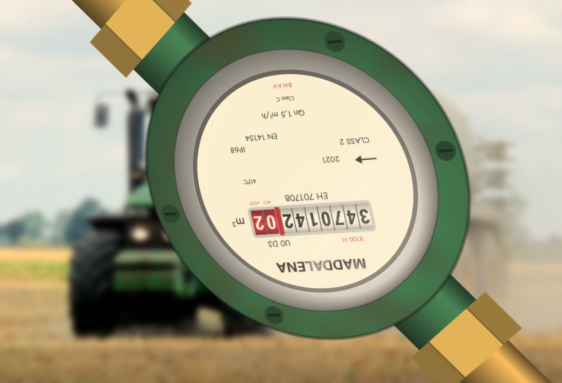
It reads 3470142.02 m³
